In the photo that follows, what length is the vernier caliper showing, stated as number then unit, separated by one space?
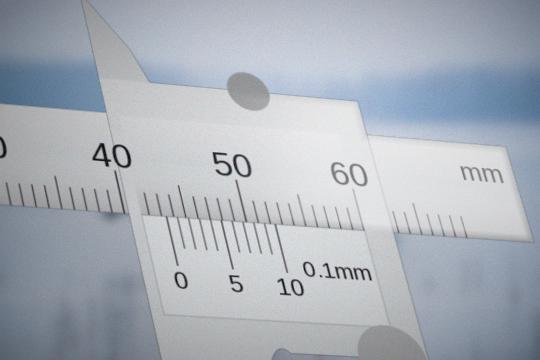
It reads 43.4 mm
